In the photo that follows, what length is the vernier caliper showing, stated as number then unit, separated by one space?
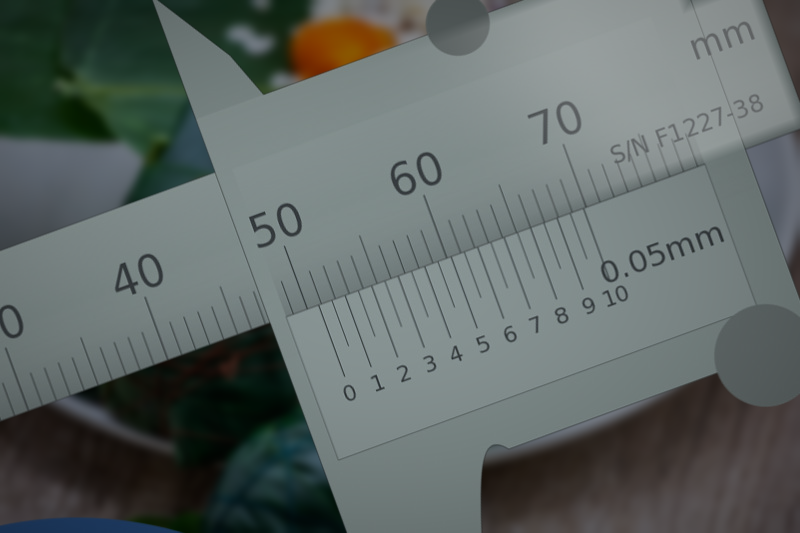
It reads 50.8 mm
